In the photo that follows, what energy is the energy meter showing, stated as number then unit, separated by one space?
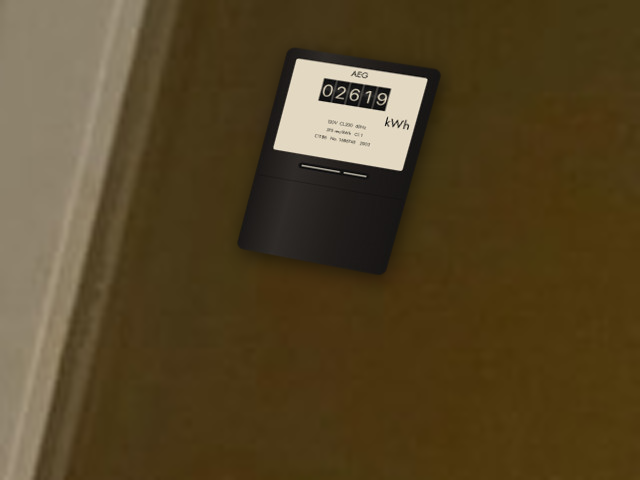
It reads 2619 kWh
